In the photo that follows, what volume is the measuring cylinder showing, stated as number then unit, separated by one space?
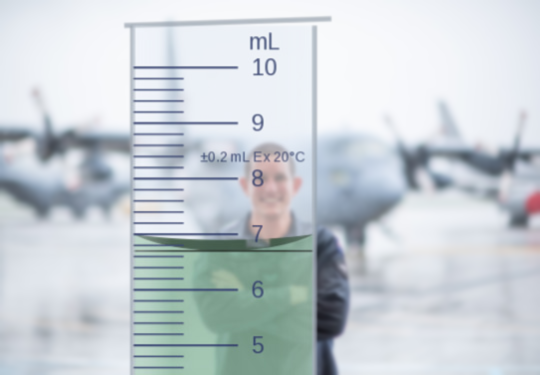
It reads 6.7 mL
